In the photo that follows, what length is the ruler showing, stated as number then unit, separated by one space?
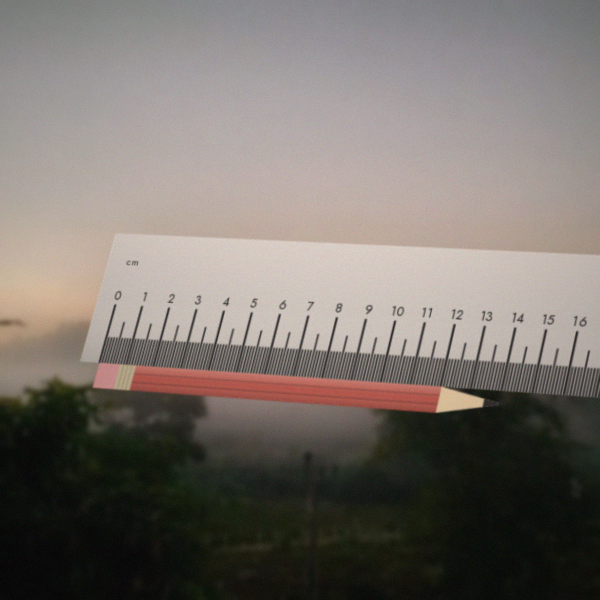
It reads 14 cm
